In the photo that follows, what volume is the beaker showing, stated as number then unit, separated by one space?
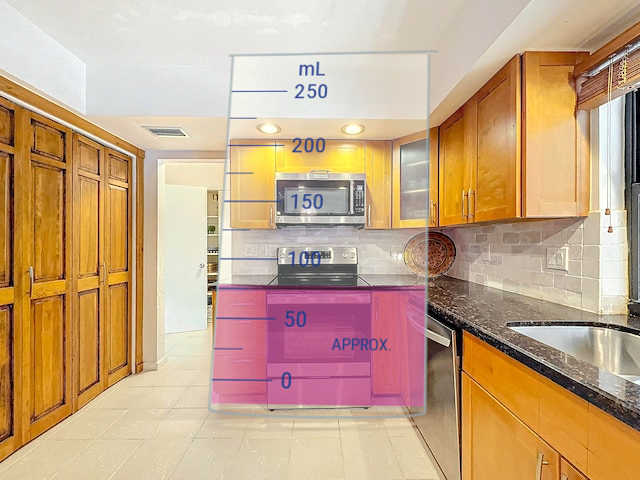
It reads 75 mL
